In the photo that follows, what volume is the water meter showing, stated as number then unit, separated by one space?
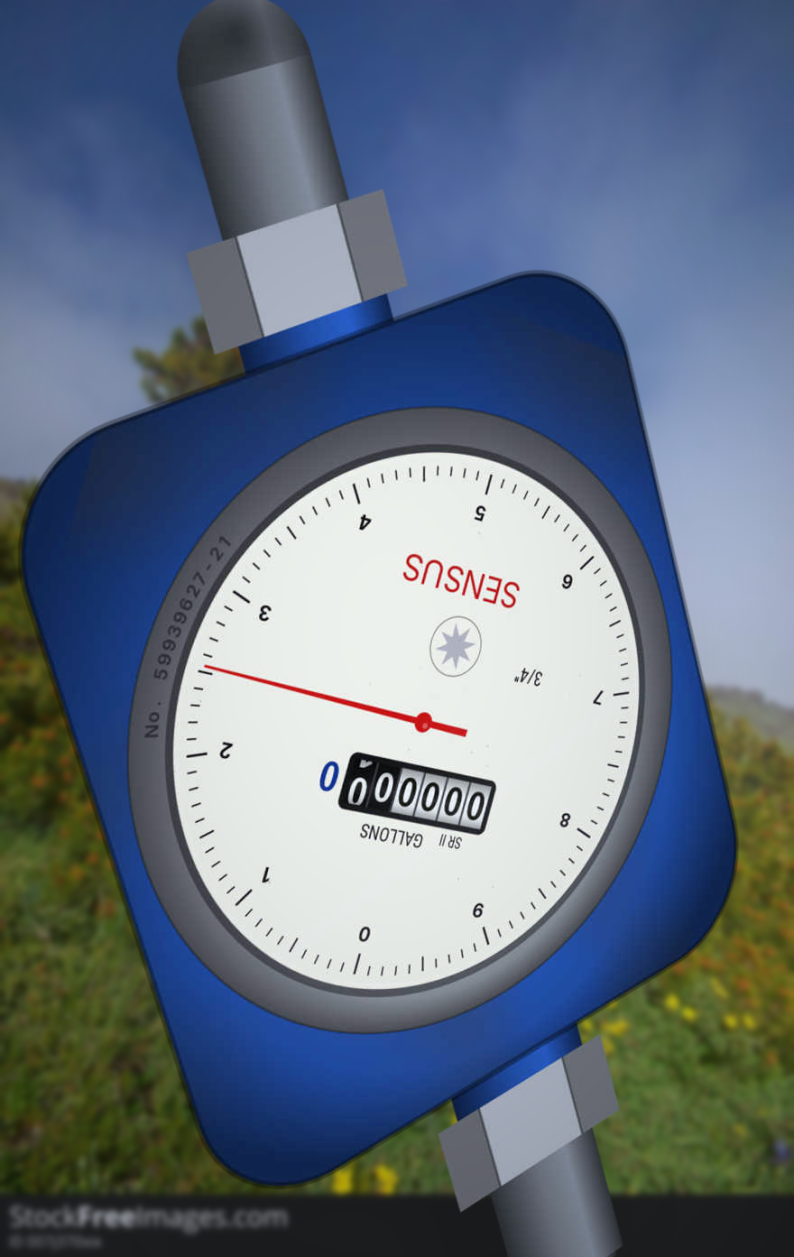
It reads 2.5 gal
